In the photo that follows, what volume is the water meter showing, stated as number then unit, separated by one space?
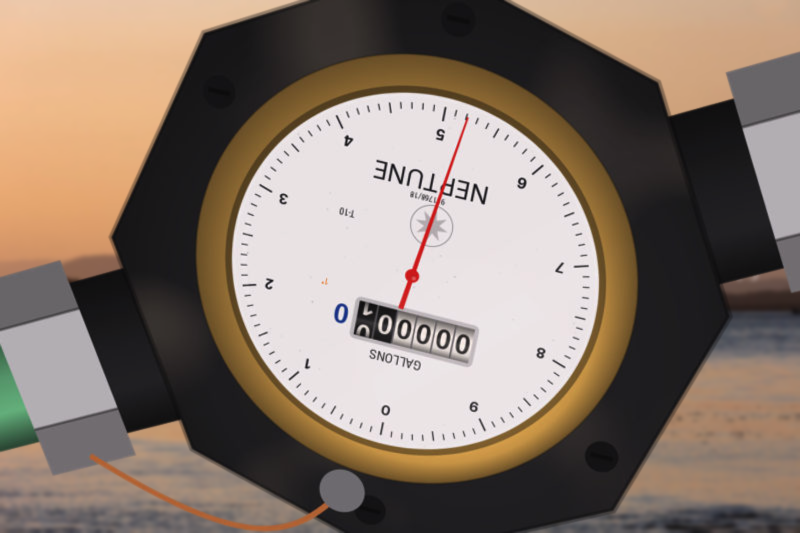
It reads 5.2 gal
